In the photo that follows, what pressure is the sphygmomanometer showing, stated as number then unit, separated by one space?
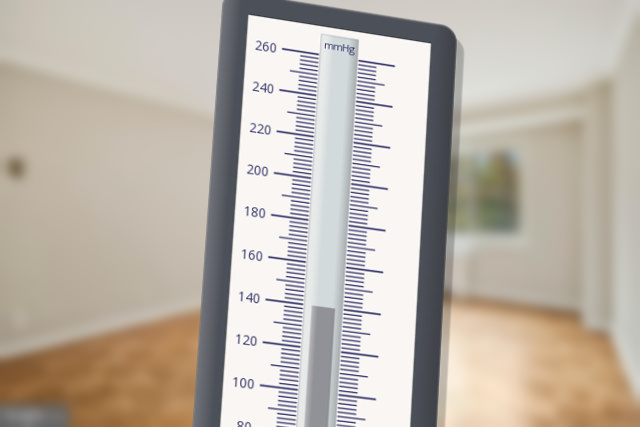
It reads 140 mmHg
